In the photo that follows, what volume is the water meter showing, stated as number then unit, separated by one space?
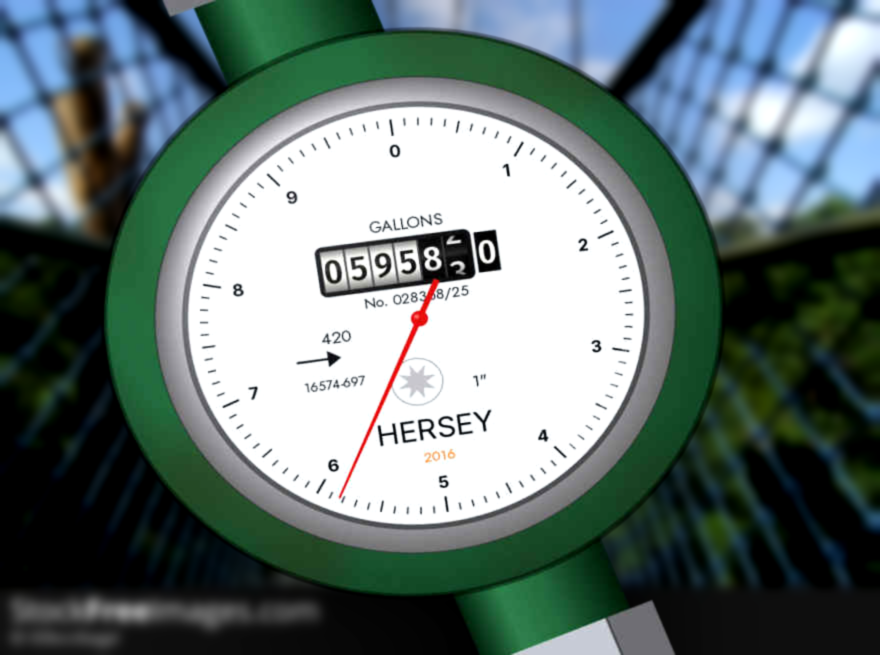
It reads 595825.8 gal
